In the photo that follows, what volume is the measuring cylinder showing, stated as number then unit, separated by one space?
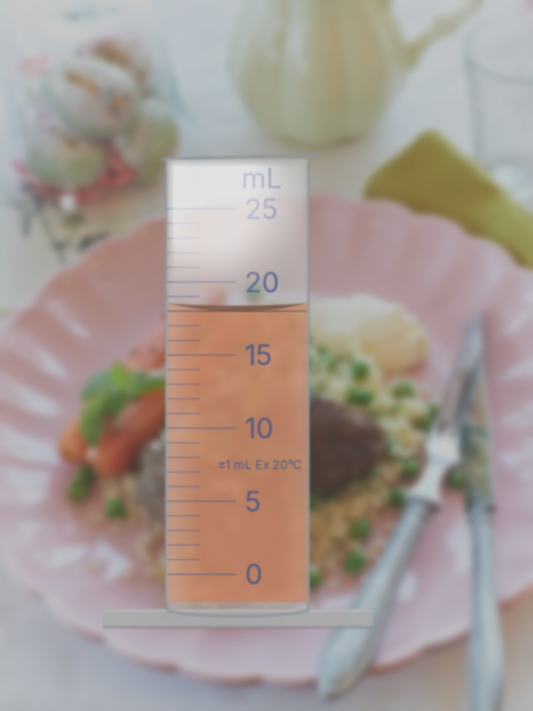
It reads 18 mL
